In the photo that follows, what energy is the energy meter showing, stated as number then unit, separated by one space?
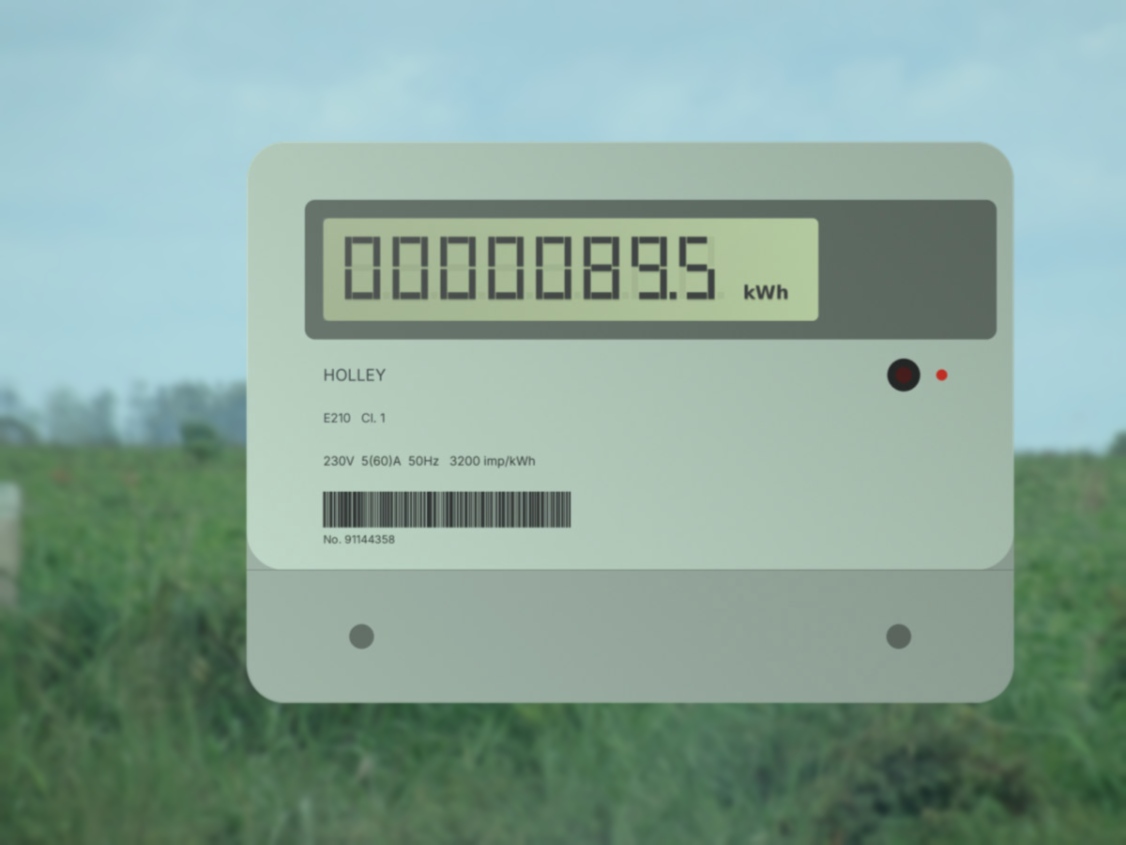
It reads 89.5 kWh
